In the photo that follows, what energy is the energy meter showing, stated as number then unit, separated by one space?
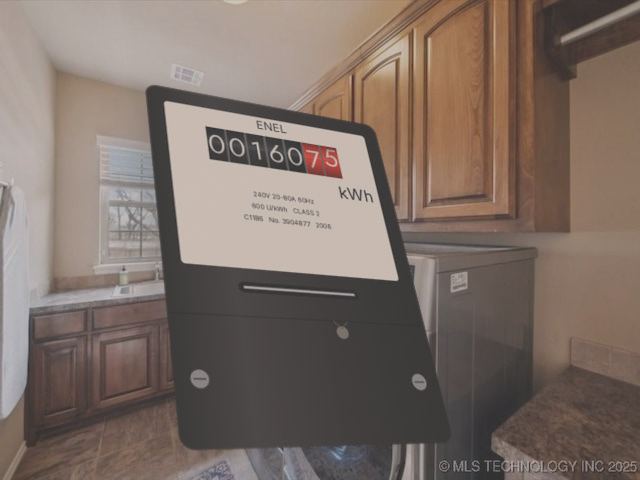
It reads 160.75 kWh
